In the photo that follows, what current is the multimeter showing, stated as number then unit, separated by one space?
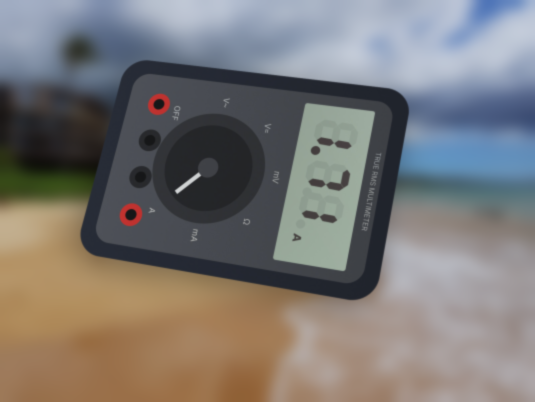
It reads 1.71 A
